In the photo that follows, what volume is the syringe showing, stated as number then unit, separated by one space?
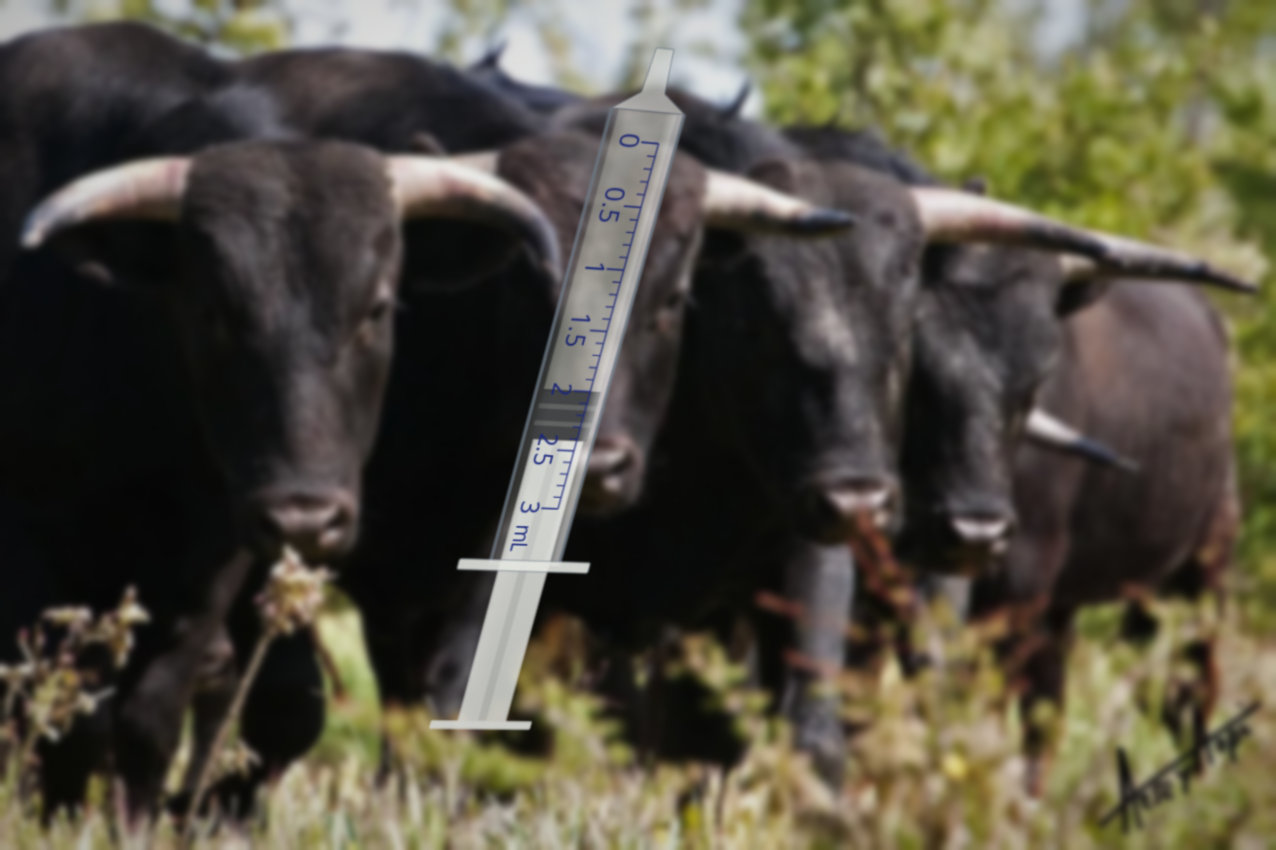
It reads 2 mL
